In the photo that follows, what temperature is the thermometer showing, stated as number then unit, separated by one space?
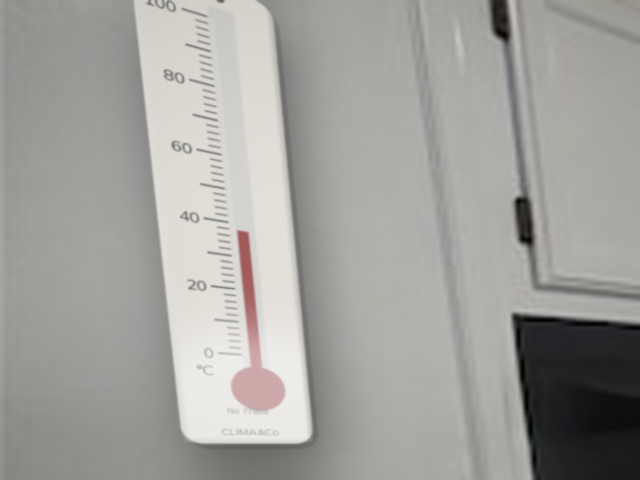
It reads 38 °C
